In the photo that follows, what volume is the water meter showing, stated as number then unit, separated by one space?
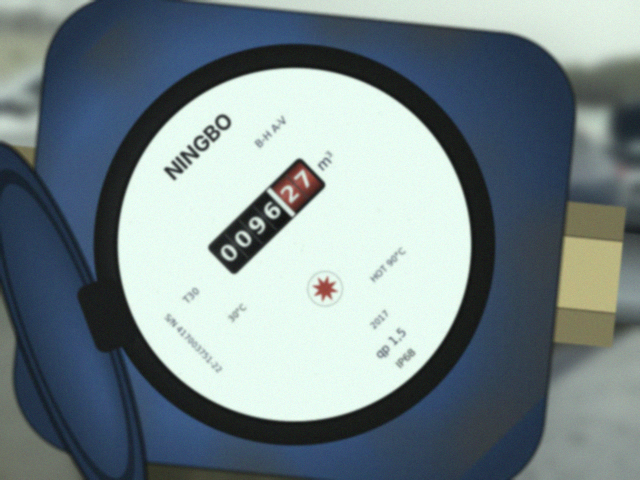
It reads 96.27 m³
